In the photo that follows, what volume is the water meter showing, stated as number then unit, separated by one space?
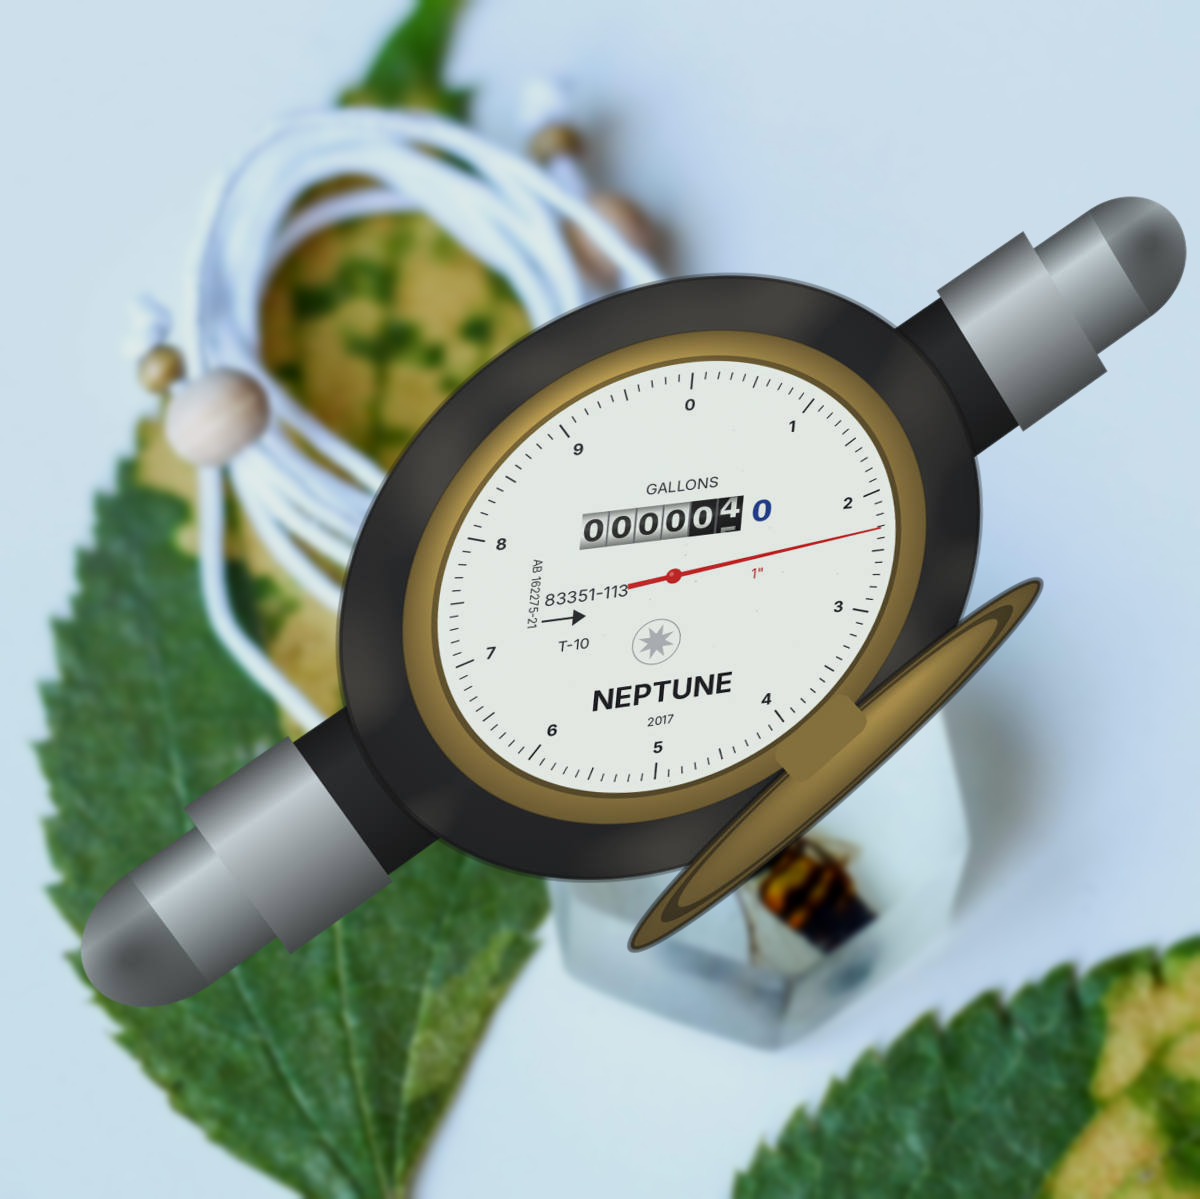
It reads 42.3 gal
